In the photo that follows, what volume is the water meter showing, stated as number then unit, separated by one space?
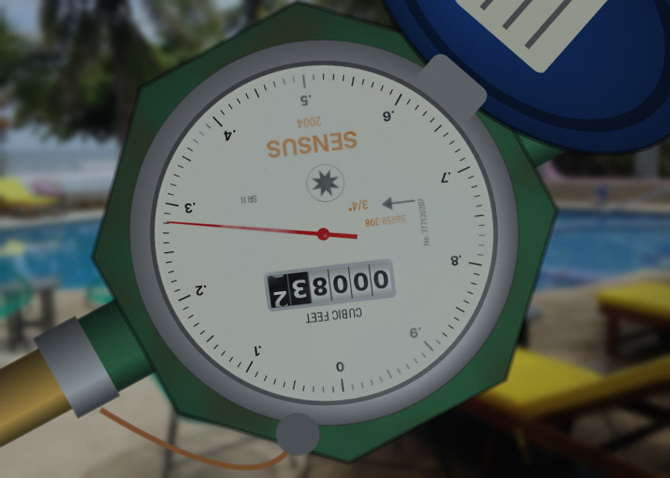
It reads 832.28 ft³
